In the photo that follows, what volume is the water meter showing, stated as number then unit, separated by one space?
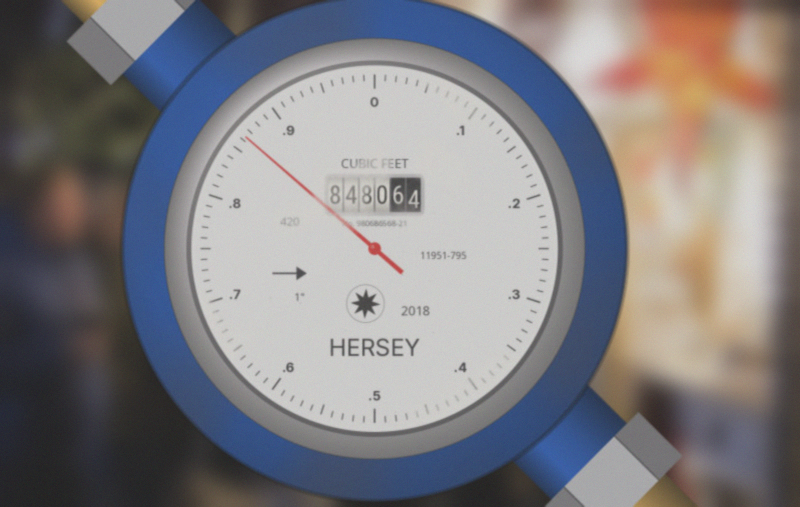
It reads 848063.86 ft³
